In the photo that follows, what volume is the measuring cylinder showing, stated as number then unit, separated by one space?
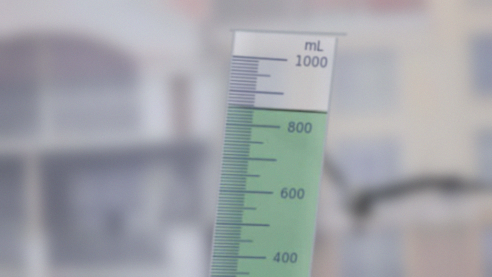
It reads 850 mL
